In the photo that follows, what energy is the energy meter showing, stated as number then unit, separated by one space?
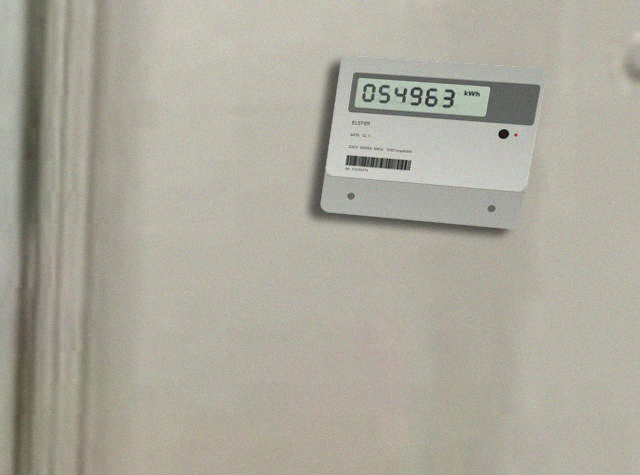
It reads 54963 kWh
